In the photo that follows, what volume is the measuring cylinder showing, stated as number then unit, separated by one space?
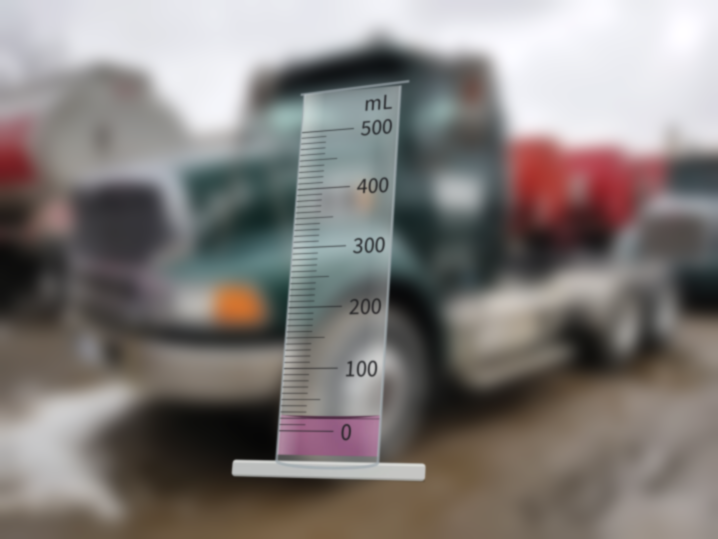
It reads 20 mL
